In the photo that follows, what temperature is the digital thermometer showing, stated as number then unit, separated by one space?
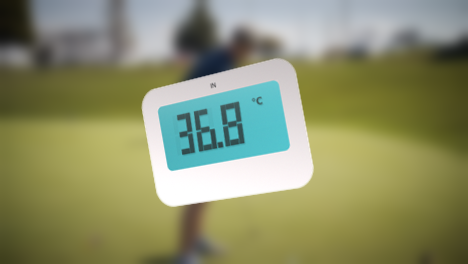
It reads 36.8 °C
